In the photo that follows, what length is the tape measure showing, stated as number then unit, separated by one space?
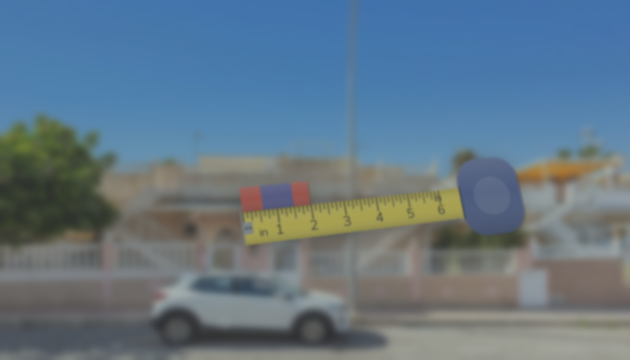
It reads 2 in
